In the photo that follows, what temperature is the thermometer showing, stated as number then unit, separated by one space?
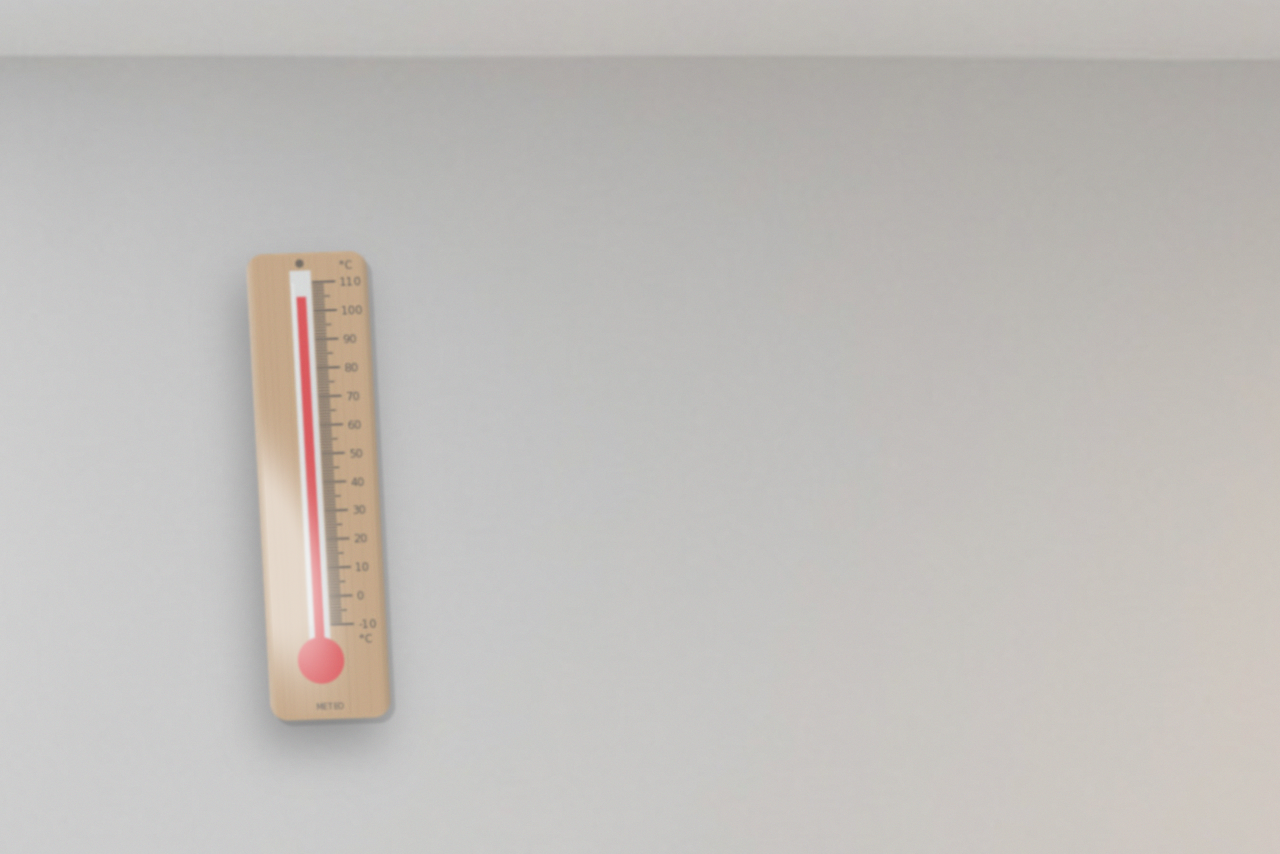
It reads 105 °C
